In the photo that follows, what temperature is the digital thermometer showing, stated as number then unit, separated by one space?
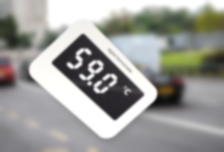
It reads 59.0 °C
